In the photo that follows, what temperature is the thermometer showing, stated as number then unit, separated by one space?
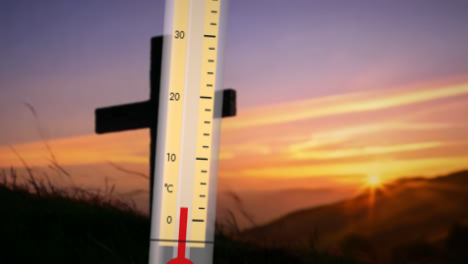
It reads 2 °C
